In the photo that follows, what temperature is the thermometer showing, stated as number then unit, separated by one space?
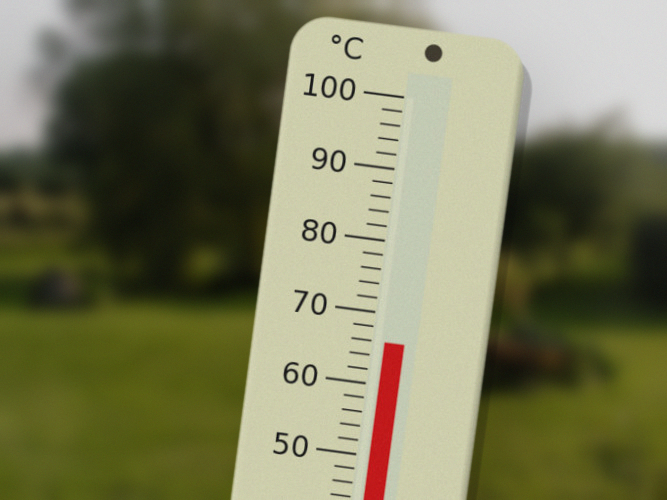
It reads 66 °C
